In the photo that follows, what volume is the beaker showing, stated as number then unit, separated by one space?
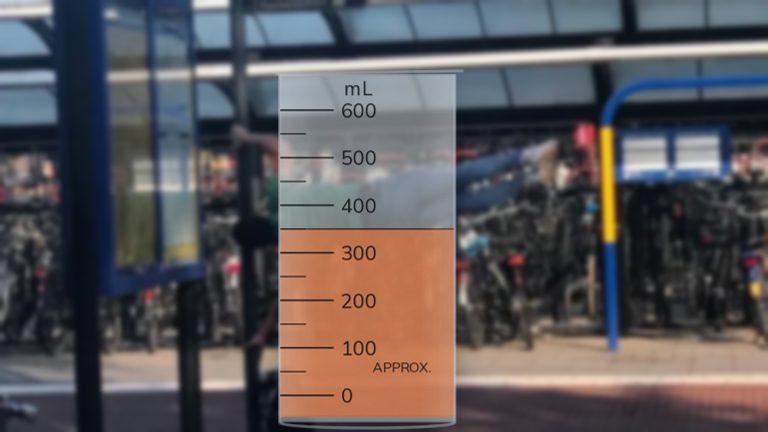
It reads 350 mL
